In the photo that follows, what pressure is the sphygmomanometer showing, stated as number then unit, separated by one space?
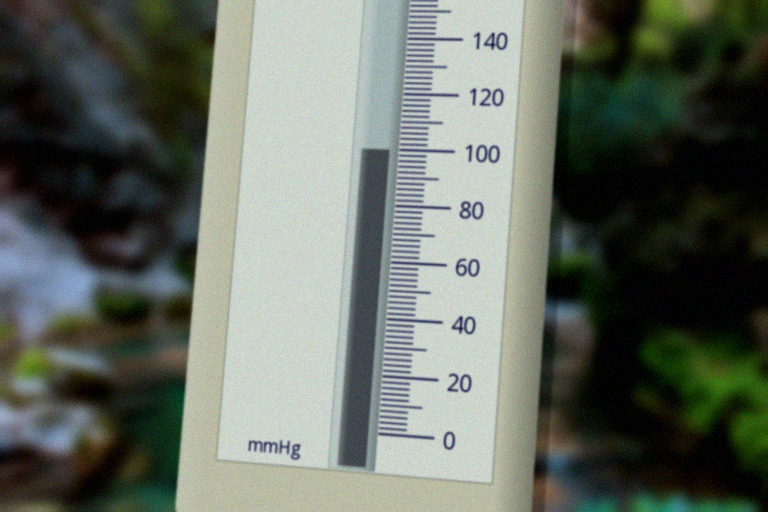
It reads 100 mmHg
